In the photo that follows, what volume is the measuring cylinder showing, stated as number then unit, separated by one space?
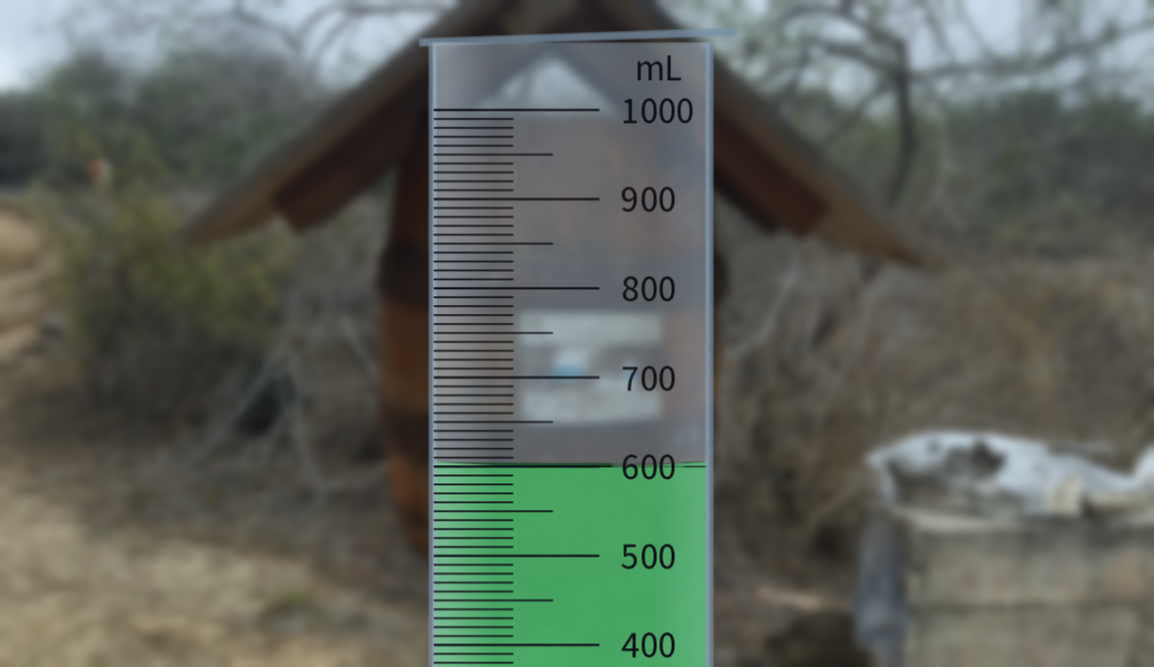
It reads 600 mL
